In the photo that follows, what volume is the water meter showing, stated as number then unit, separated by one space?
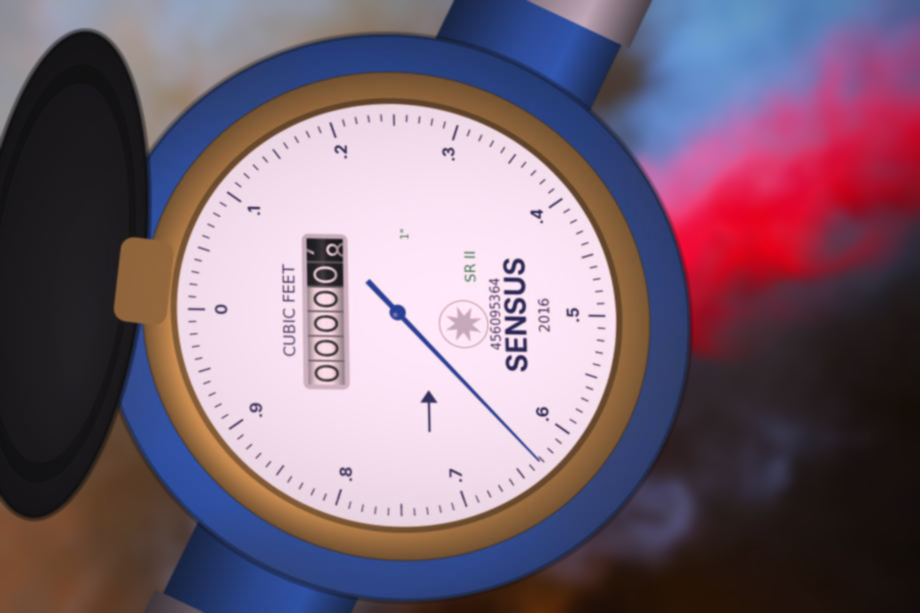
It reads 7.63 ft³
